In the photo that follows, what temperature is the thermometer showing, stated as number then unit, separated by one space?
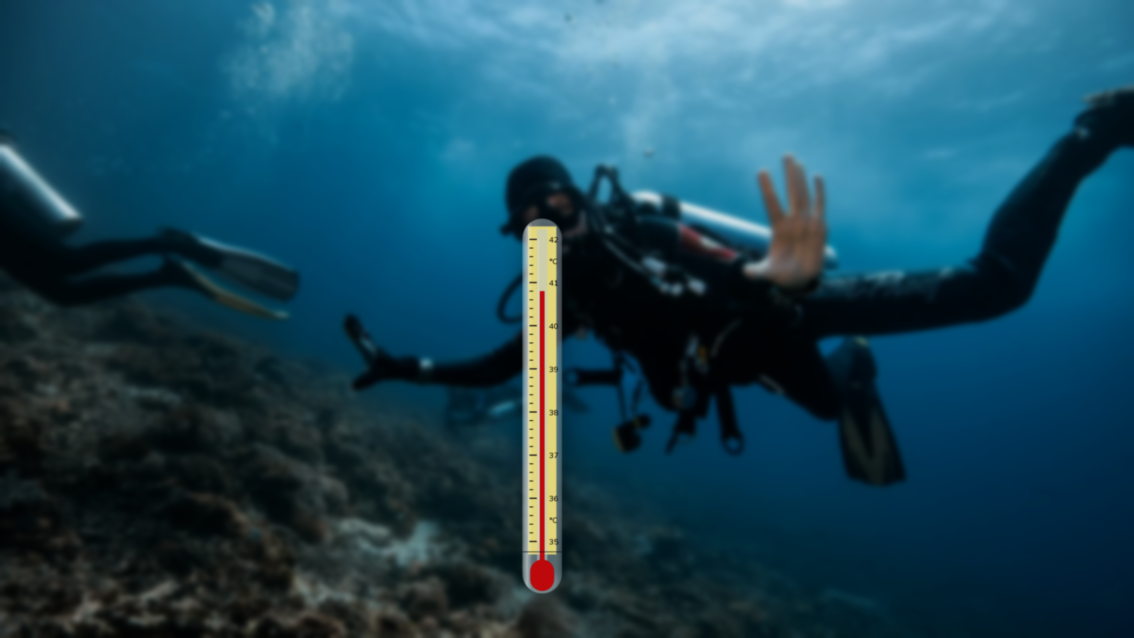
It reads 40.8 °C
